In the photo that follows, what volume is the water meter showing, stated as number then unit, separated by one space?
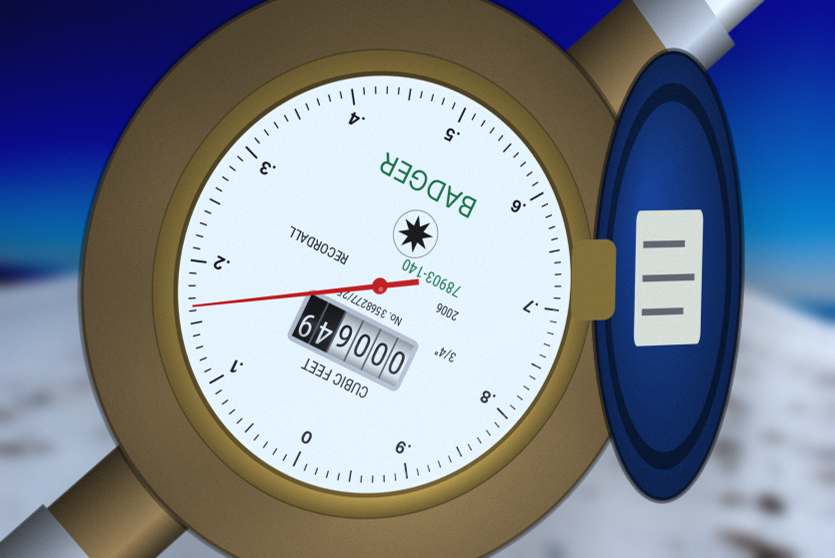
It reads 649.16 ft³
